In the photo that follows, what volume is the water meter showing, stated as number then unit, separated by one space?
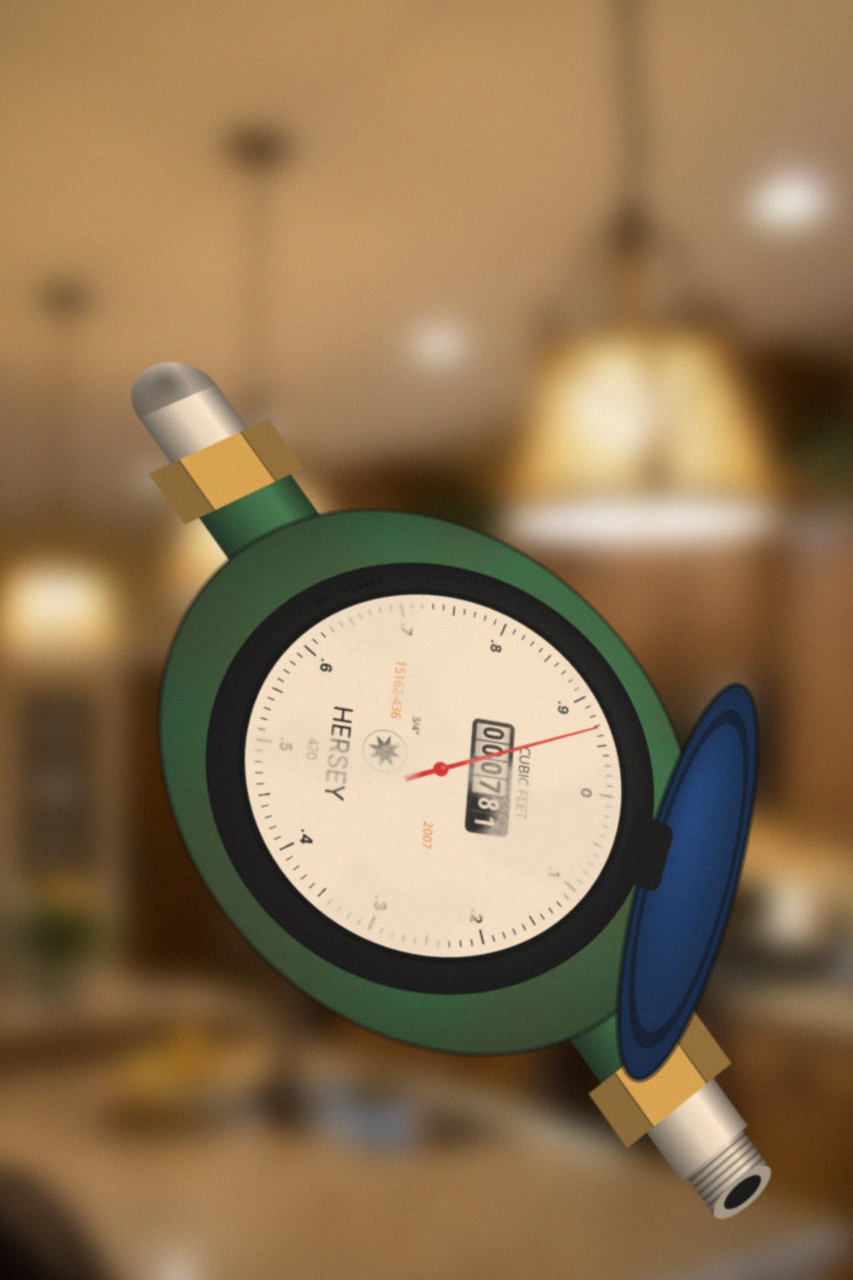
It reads 780.93 ft³
